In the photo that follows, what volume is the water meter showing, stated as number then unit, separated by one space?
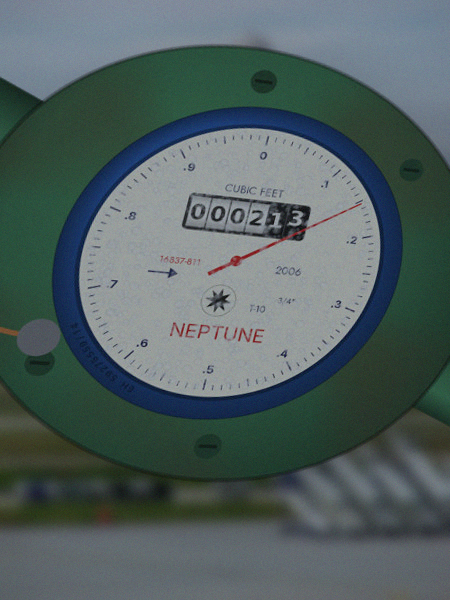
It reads 213.15 ft³
